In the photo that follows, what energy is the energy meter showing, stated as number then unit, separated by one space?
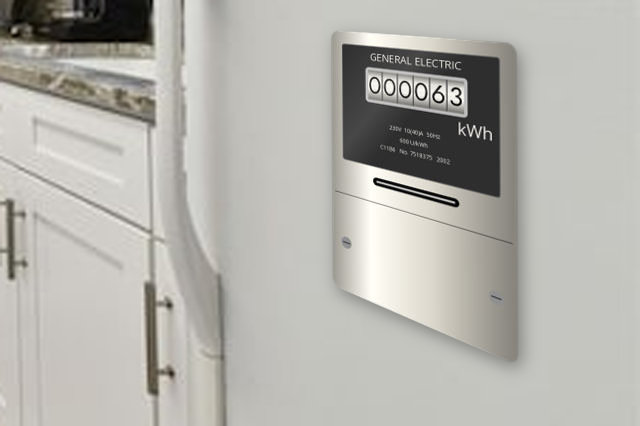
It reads 63 kWh
